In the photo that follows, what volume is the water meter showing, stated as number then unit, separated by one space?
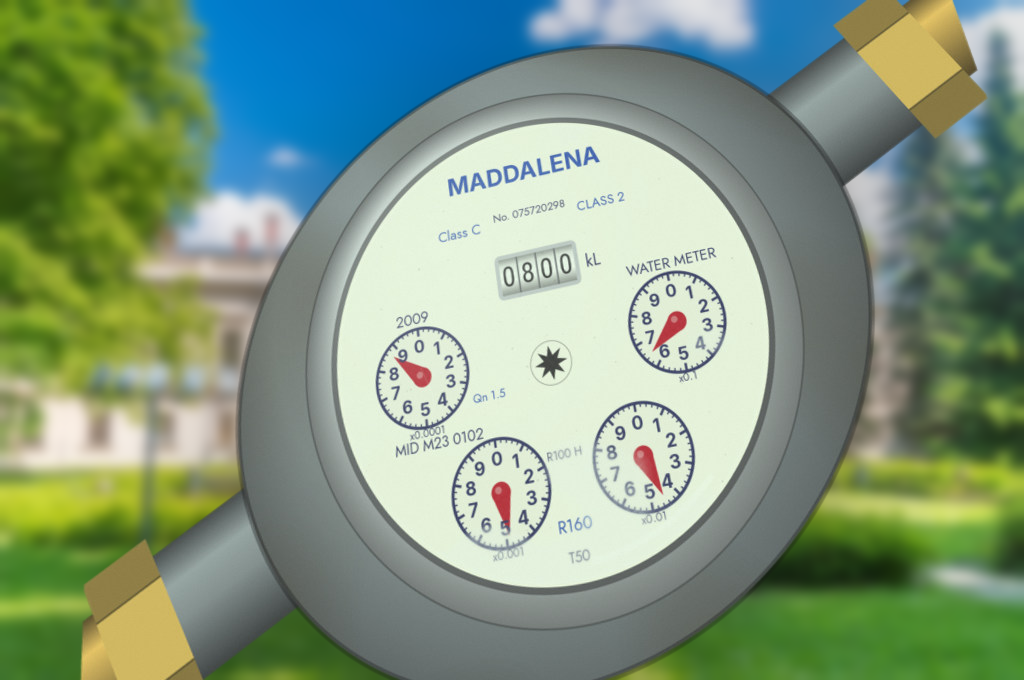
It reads 800.6448 kL
